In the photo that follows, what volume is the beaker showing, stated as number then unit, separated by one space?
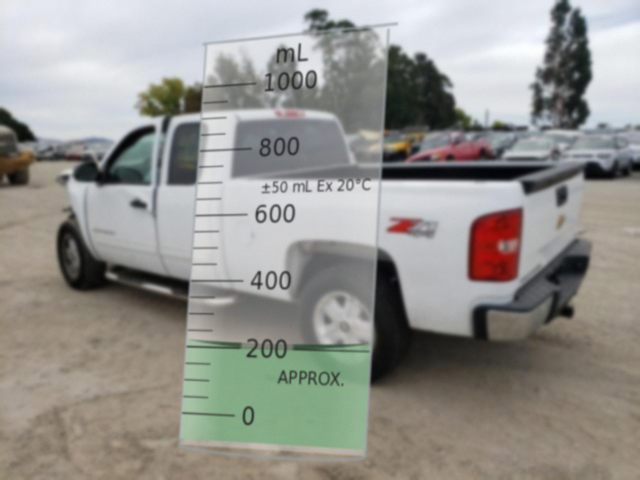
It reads 200 mL
